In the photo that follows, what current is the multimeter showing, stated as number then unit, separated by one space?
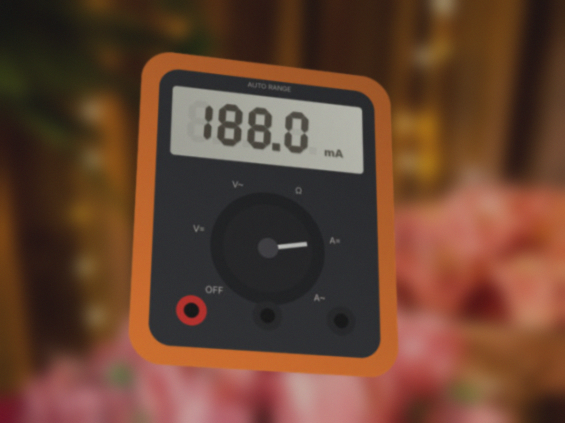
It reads 188.0 mA
